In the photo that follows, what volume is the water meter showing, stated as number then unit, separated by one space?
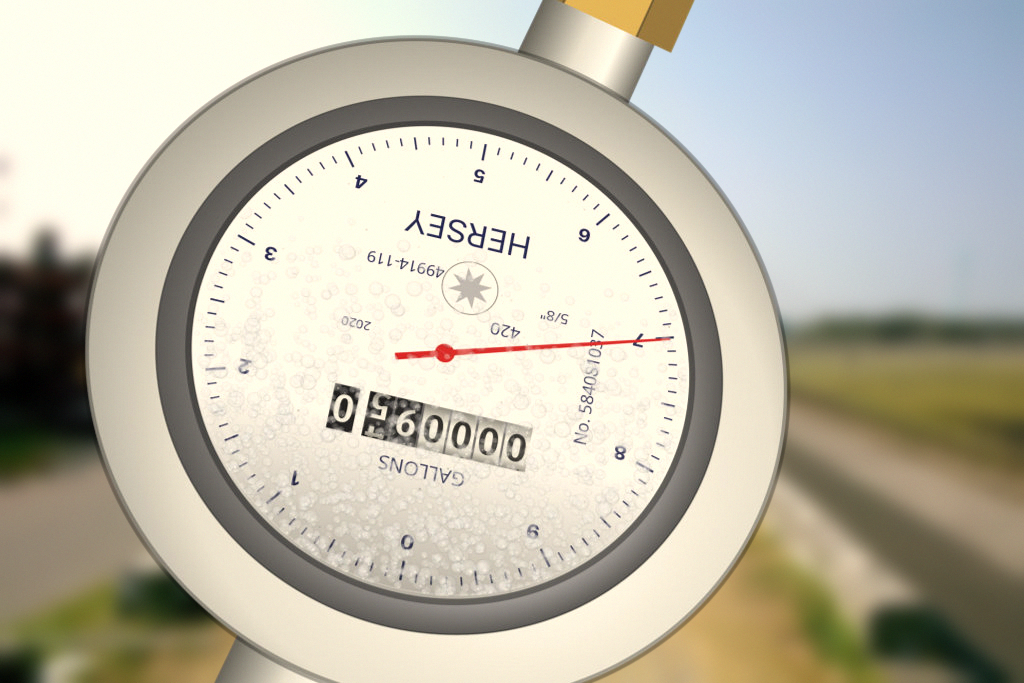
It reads 947.0 gal
